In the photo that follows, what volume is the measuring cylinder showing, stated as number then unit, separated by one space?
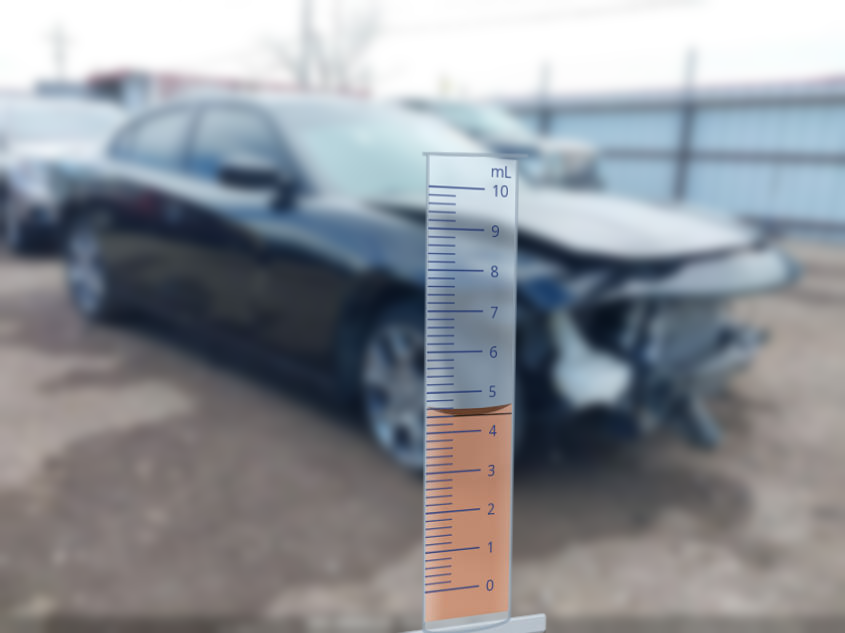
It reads 4.4 mL
